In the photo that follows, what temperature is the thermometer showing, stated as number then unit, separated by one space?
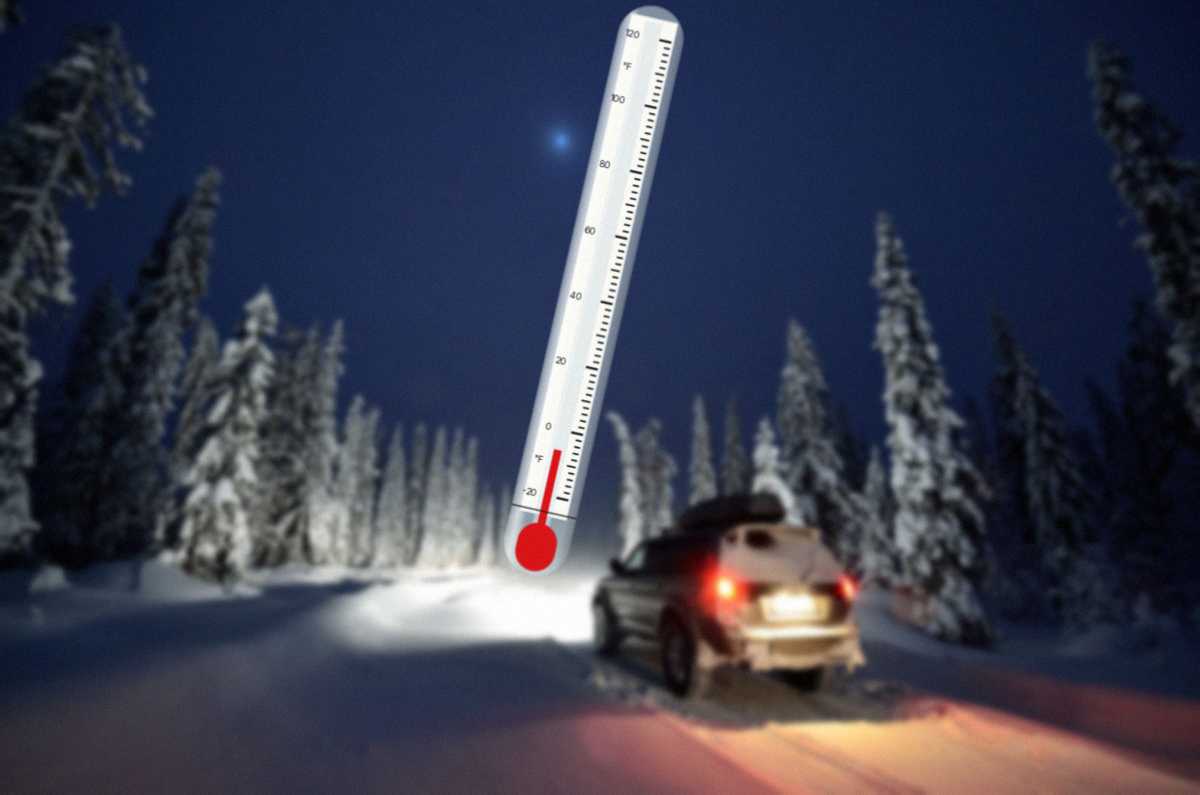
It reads -6 °F
